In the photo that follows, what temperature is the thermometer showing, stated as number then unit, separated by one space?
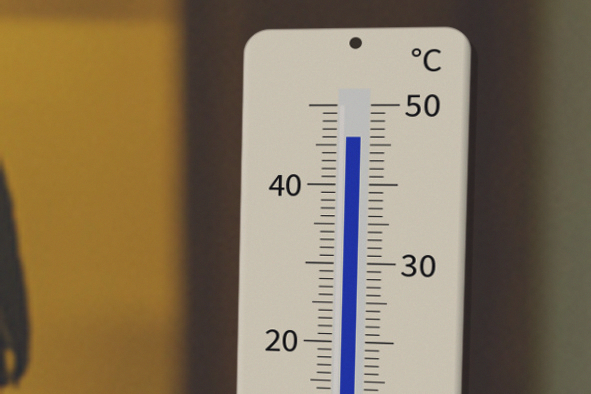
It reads 46 °C
